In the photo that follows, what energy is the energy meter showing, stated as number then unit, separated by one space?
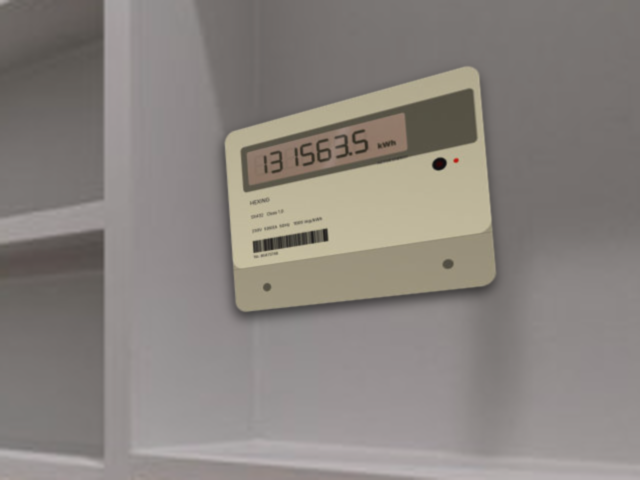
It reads 131563.5 kWh
